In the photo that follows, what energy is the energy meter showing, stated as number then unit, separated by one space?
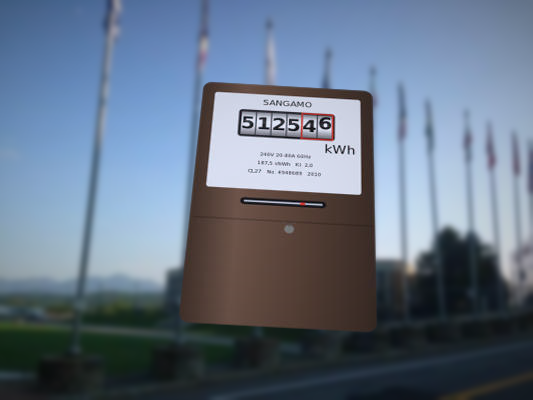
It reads 5125.46 kWh
